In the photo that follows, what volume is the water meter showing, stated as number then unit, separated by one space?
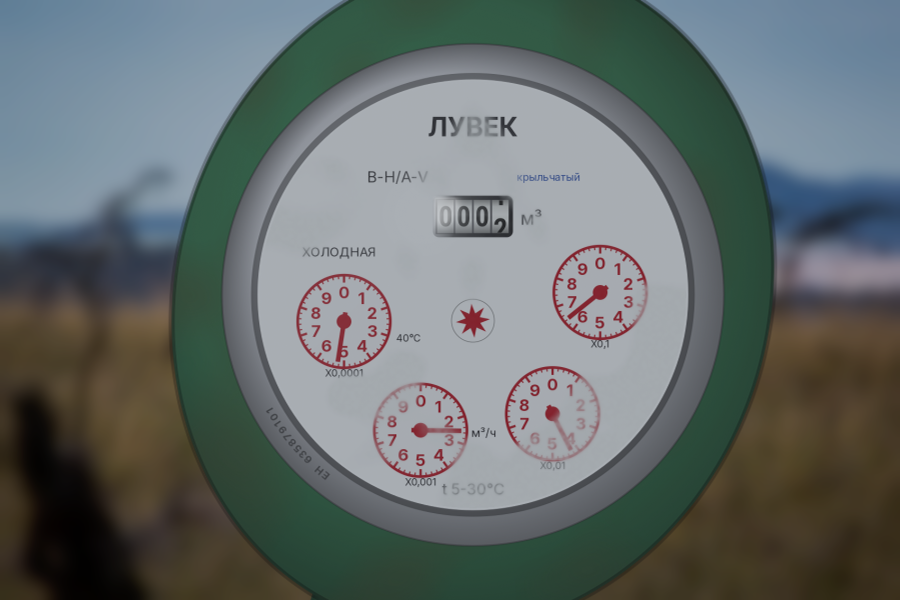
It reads 1.6425 m³
